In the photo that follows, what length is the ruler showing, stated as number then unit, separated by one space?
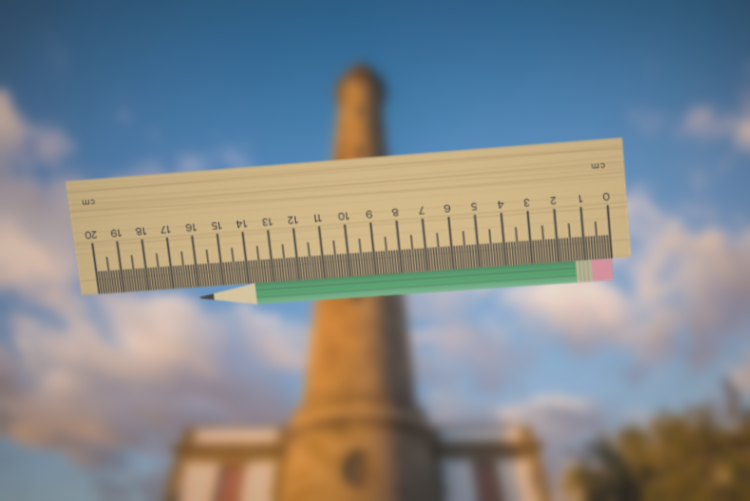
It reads 16 cm
